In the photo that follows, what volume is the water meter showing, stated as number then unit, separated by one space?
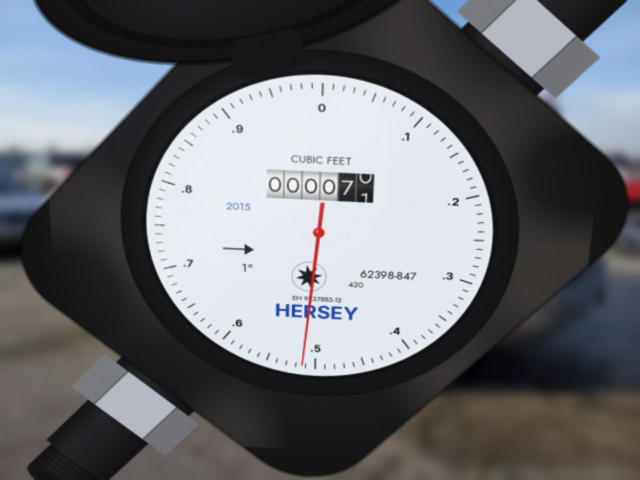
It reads 70.51 ft³
